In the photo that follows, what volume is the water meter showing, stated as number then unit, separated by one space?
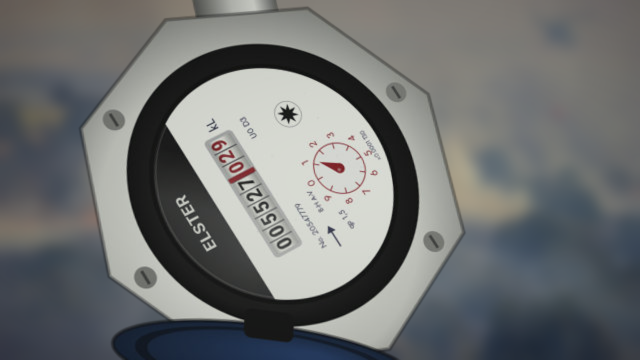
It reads 5527.0291 kL
